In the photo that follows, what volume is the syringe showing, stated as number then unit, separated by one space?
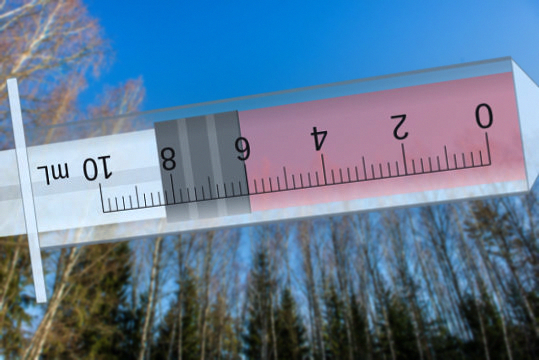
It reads 6 mL
